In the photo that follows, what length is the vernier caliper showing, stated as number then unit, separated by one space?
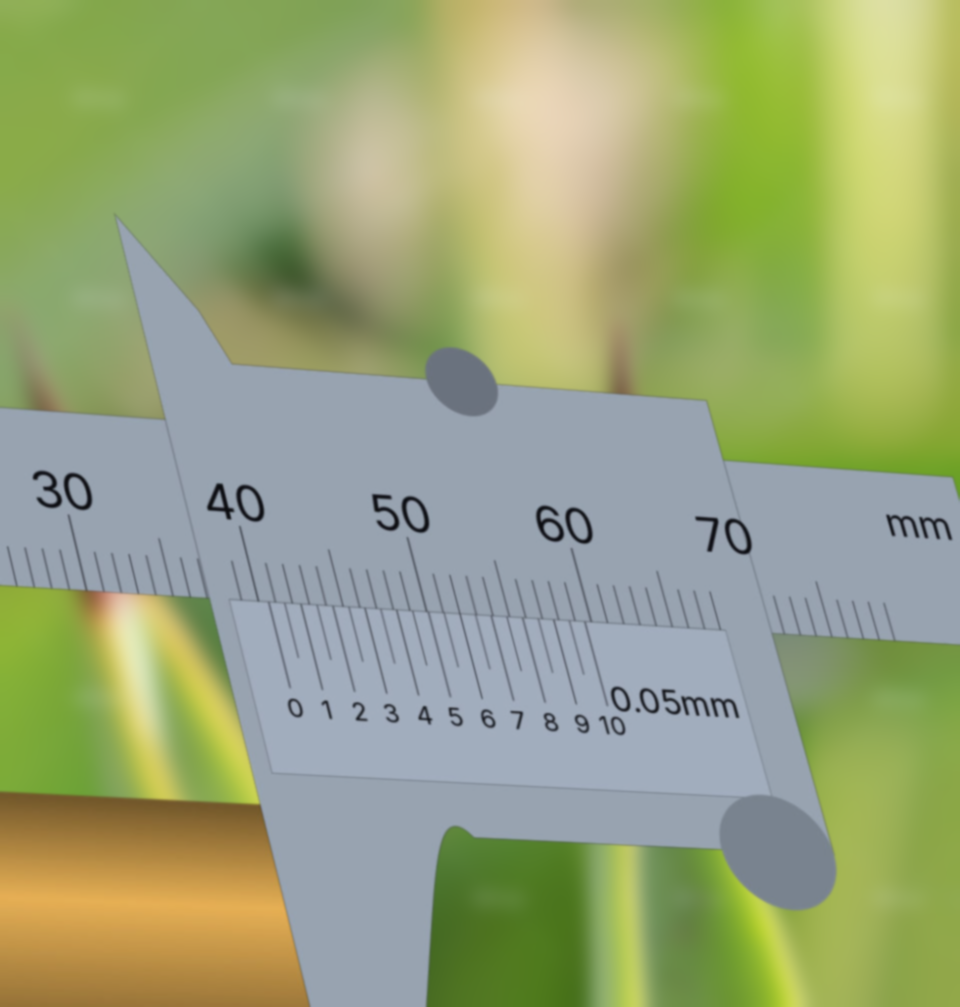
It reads 40.6 mm
